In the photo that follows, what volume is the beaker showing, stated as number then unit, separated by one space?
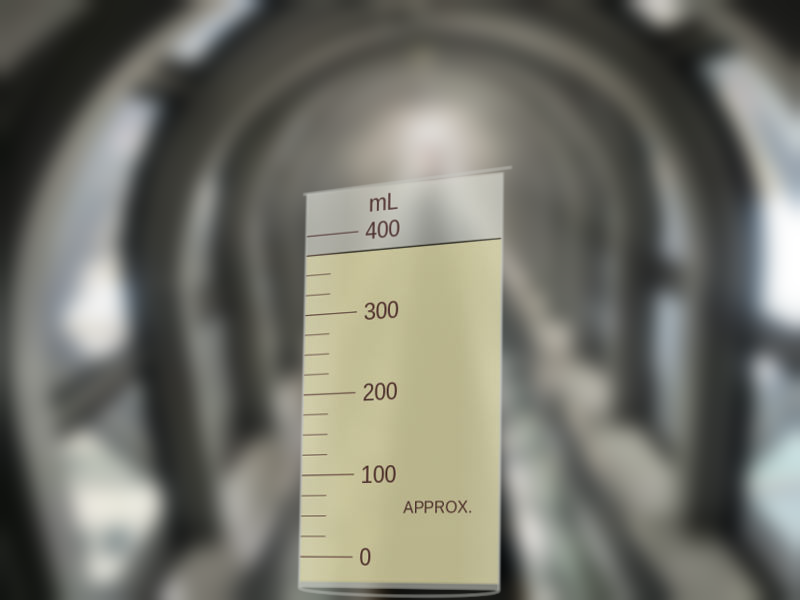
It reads 375 mL
